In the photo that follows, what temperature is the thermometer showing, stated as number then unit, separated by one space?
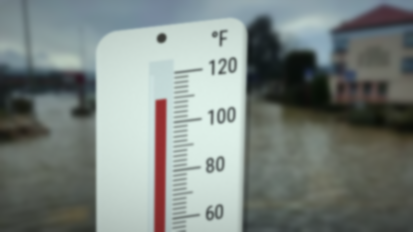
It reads 110 °F
